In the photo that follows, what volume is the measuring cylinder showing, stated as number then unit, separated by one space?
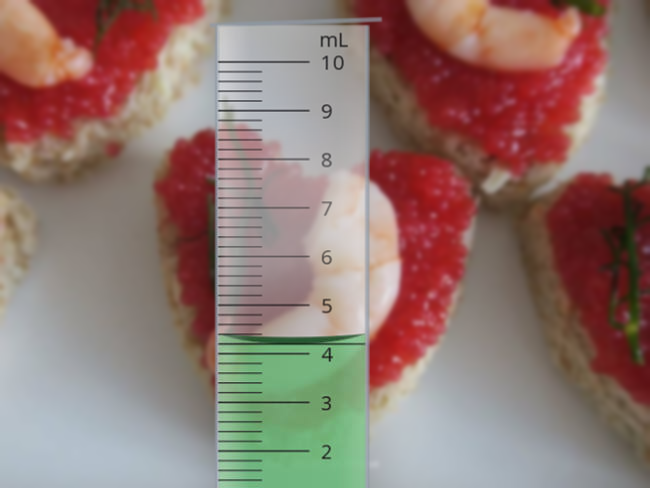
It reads 4.2 mL
